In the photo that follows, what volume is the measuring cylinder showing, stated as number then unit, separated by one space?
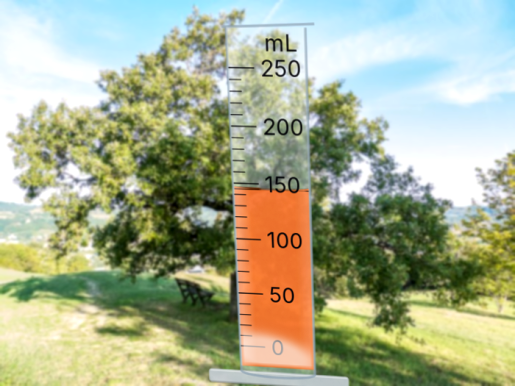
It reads 145 mL
